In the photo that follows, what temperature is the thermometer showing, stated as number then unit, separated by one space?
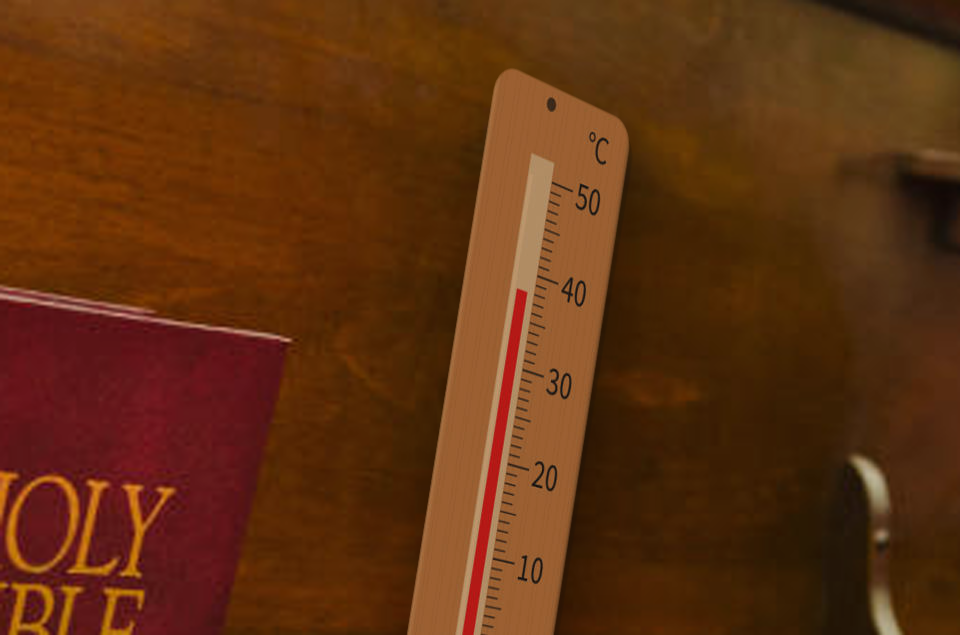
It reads 38 °C
